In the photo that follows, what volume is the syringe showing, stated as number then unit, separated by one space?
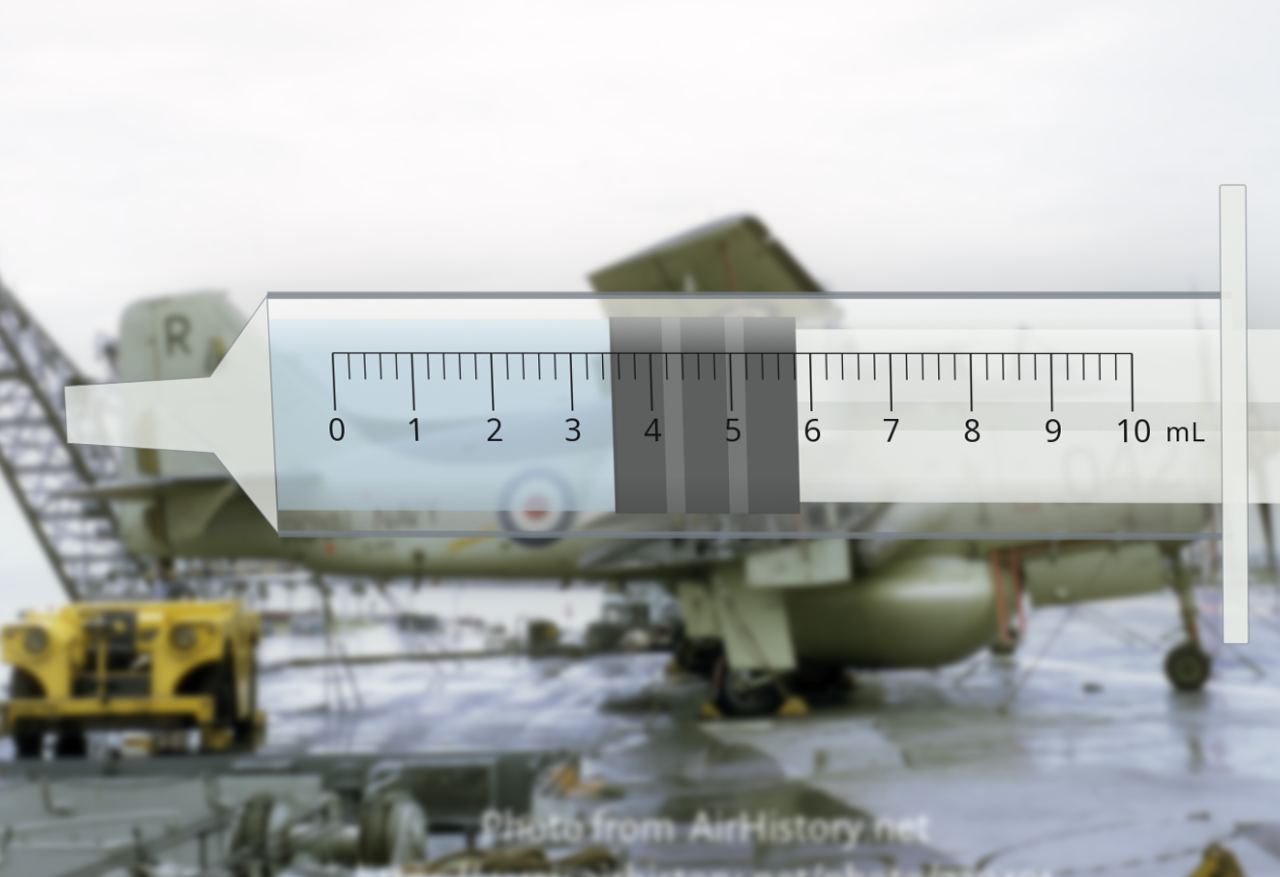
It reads 3.5 mL
